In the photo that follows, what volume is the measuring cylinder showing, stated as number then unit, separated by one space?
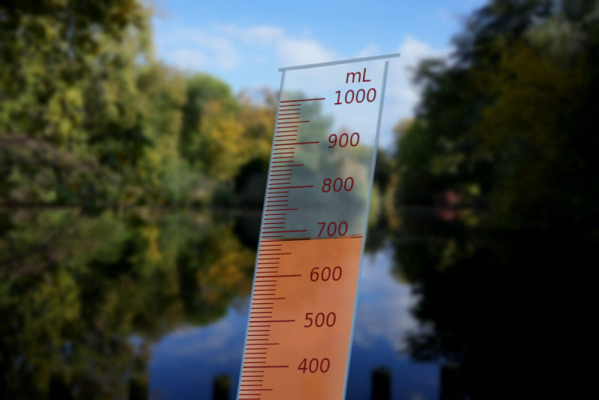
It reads 680 mL
